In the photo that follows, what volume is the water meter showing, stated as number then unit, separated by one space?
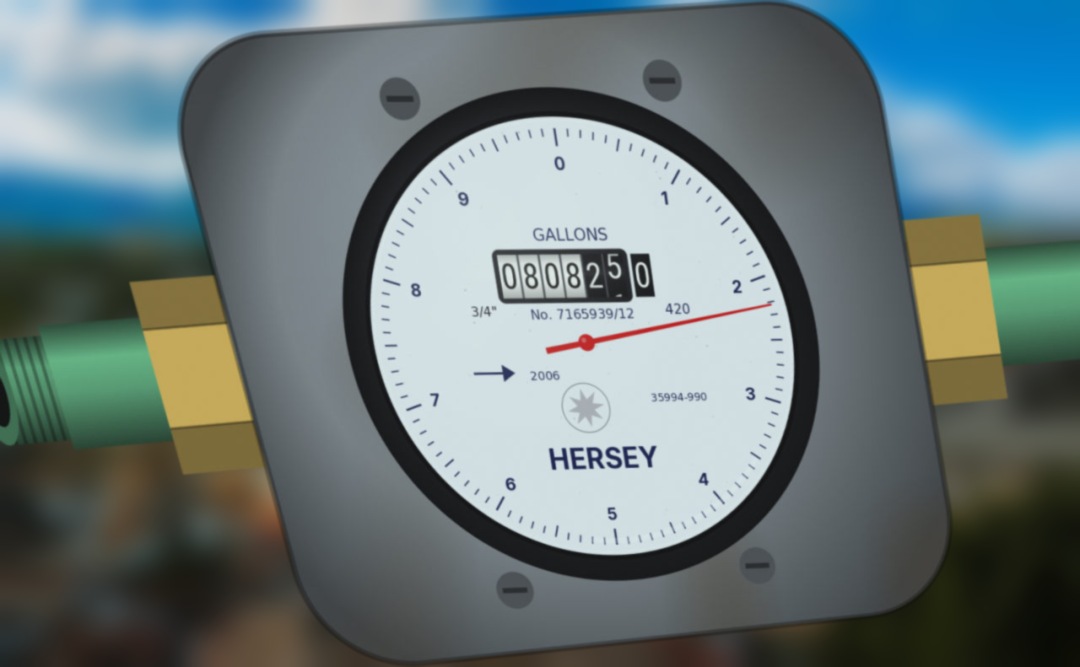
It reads 808252.2 gal
